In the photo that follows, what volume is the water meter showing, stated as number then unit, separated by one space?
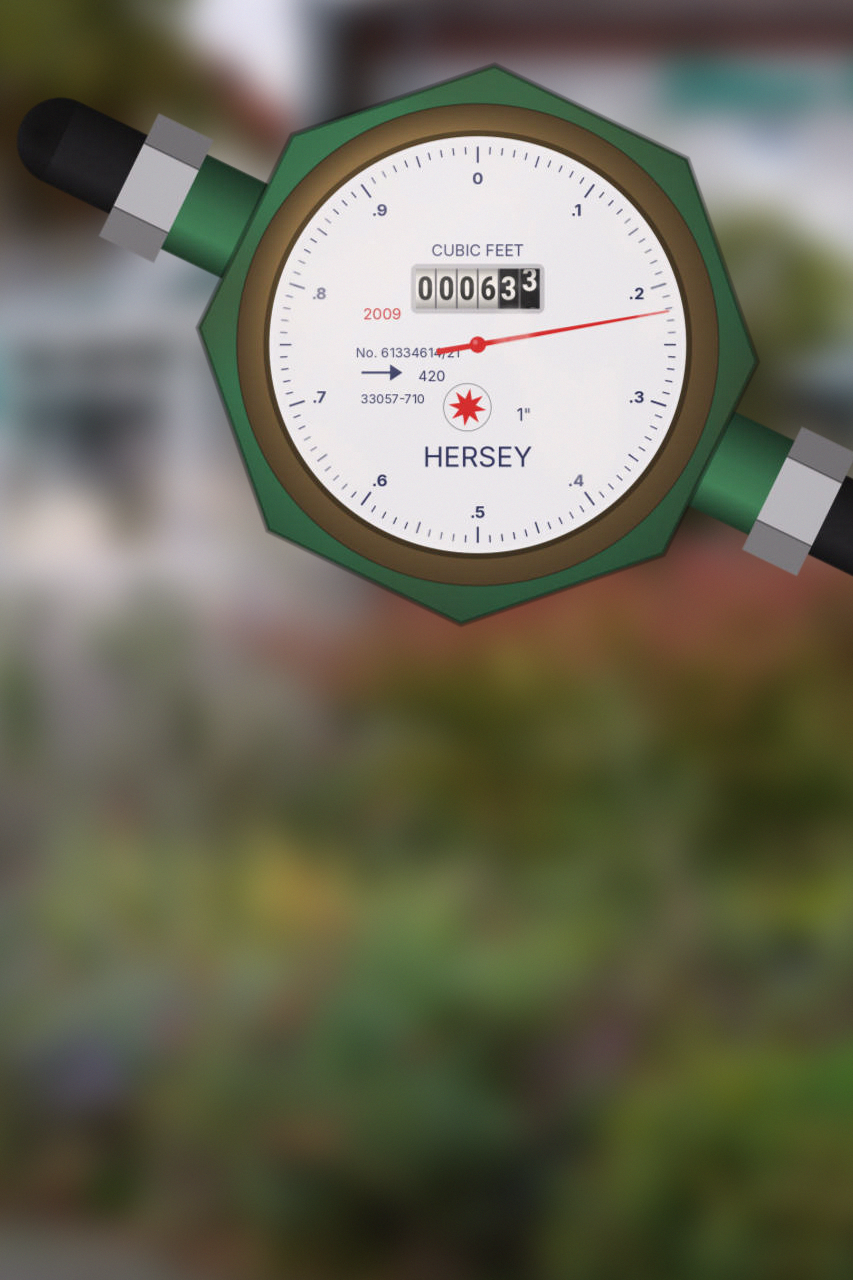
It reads 633.22 ft³
